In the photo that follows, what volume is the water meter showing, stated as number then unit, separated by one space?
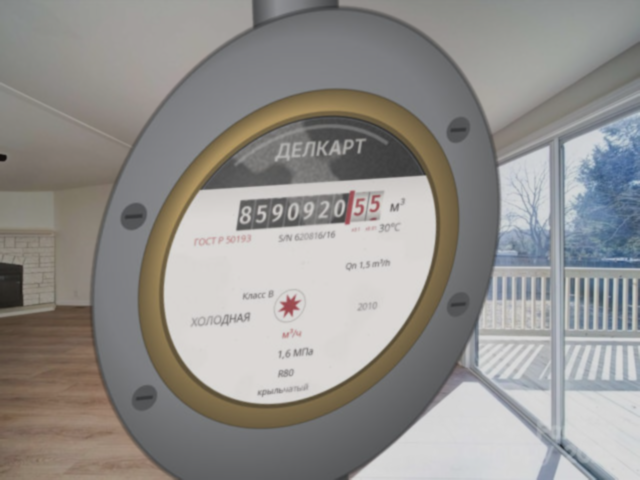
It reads 8590920.55 m³
